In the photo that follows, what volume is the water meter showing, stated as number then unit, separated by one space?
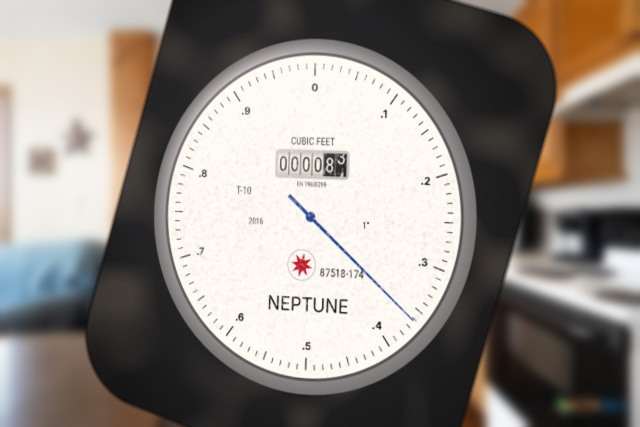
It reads 83.36 ft³
